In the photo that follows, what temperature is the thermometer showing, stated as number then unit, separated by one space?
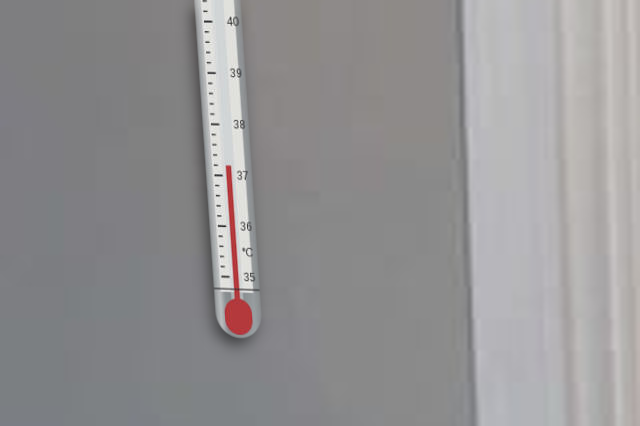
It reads 37.2 °C
